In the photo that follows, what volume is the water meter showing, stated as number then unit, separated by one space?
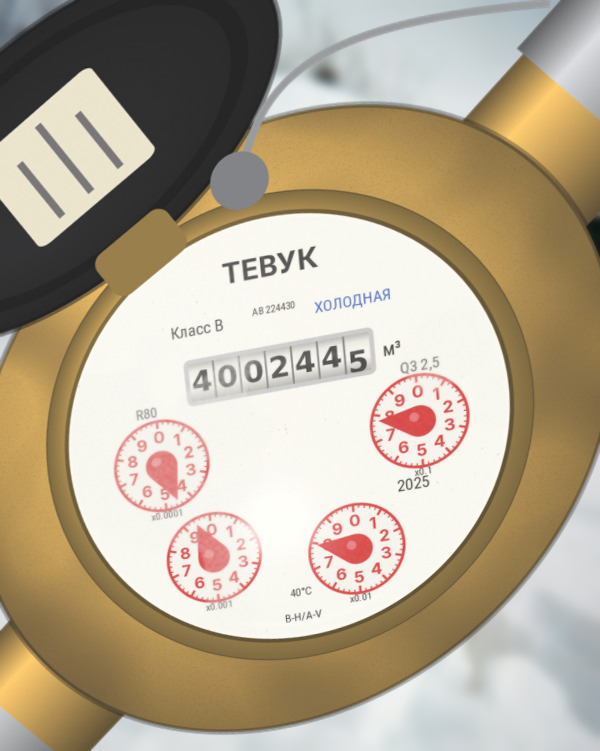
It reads 4002444.7794 m³
